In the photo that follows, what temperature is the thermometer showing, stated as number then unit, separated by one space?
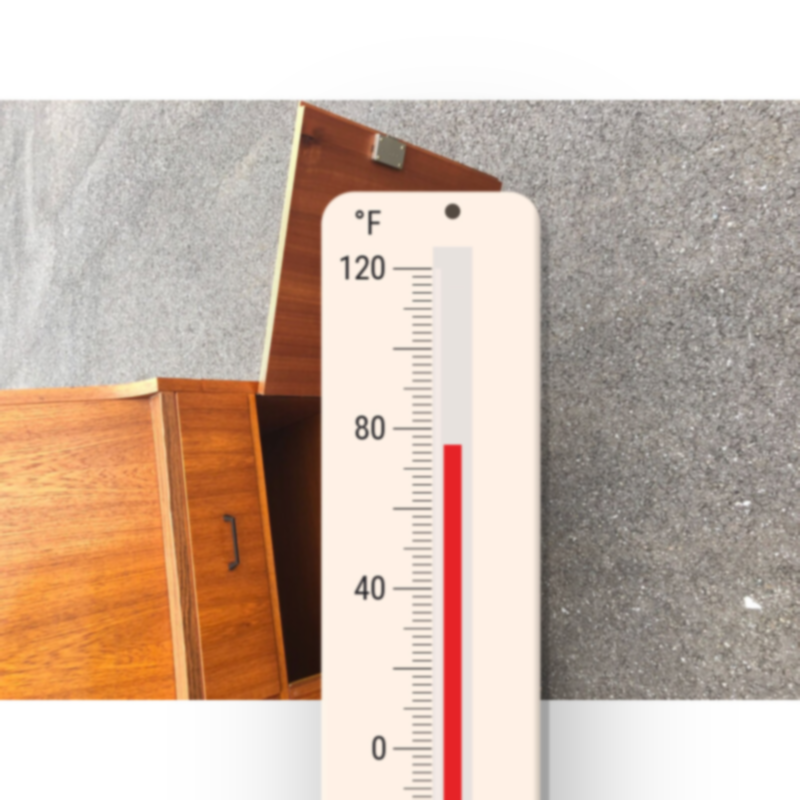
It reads 76 °F
